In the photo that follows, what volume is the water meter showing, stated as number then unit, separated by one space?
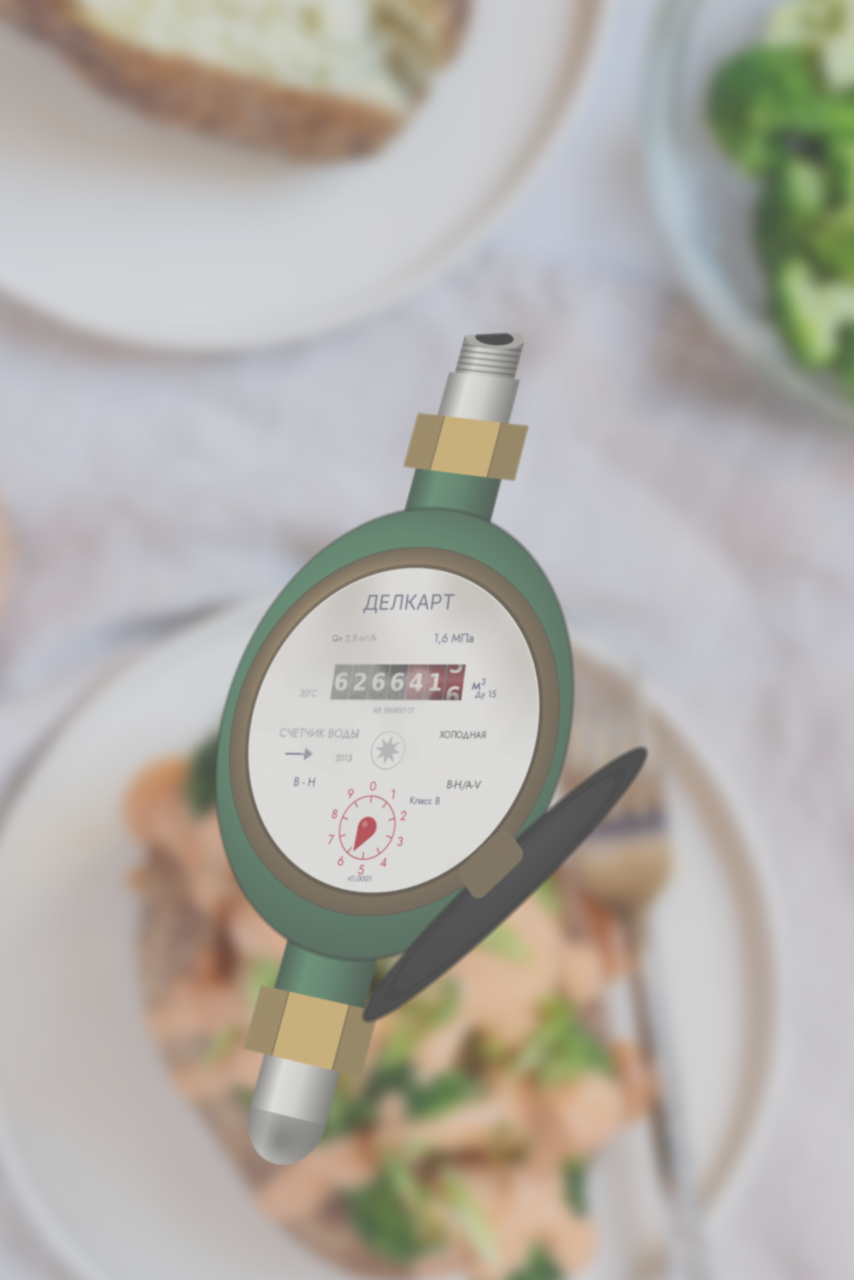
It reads 6266.4155 m³
